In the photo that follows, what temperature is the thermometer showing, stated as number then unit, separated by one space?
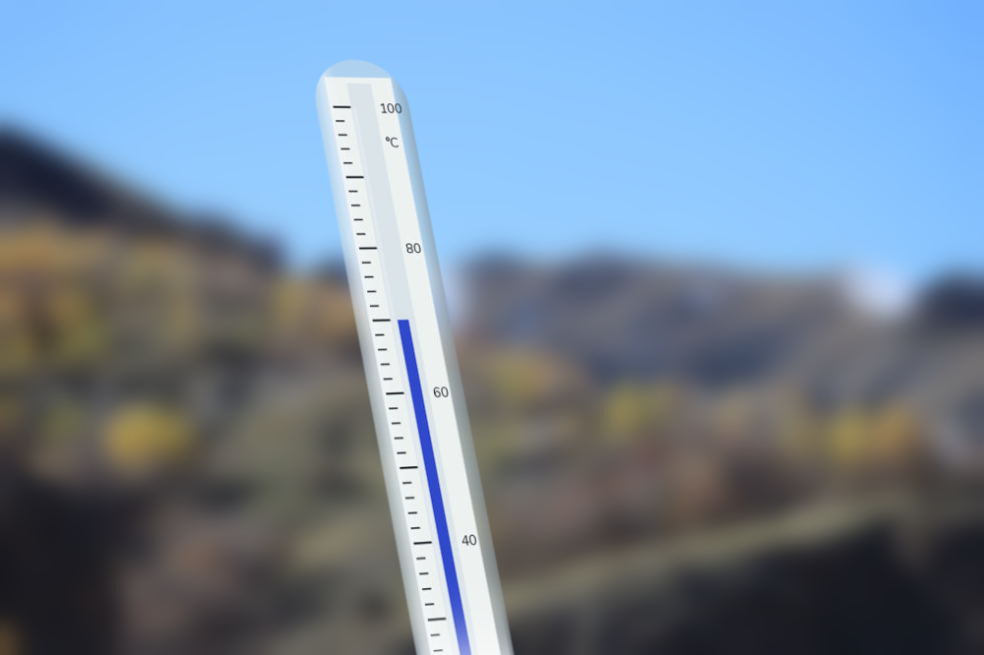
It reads 70 °C
